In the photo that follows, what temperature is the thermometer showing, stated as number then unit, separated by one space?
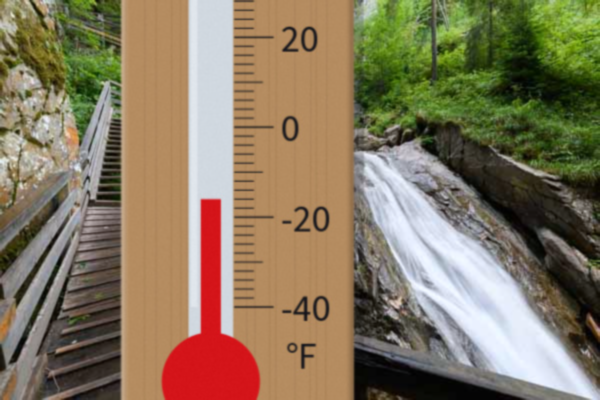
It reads -16 °F
